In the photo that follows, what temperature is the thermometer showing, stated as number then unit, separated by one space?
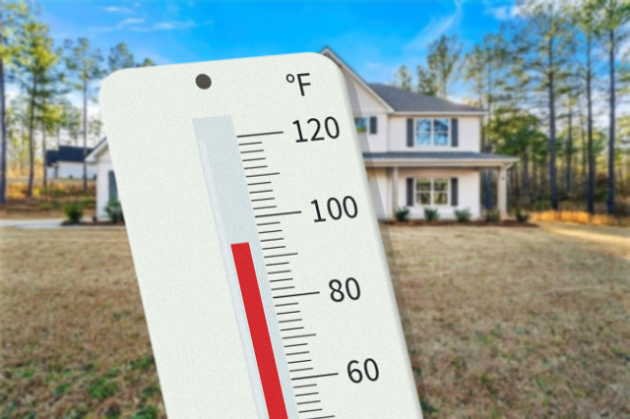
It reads 94 °F
